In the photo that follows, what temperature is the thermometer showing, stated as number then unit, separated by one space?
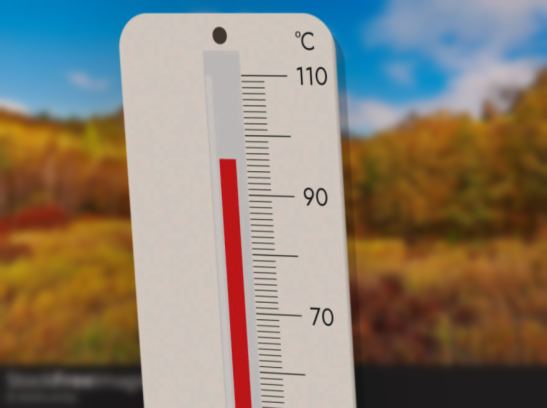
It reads 96 °C
